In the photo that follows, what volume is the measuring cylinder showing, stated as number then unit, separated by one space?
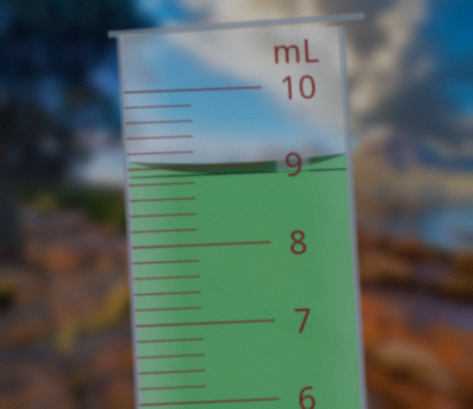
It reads 8.9 mL
